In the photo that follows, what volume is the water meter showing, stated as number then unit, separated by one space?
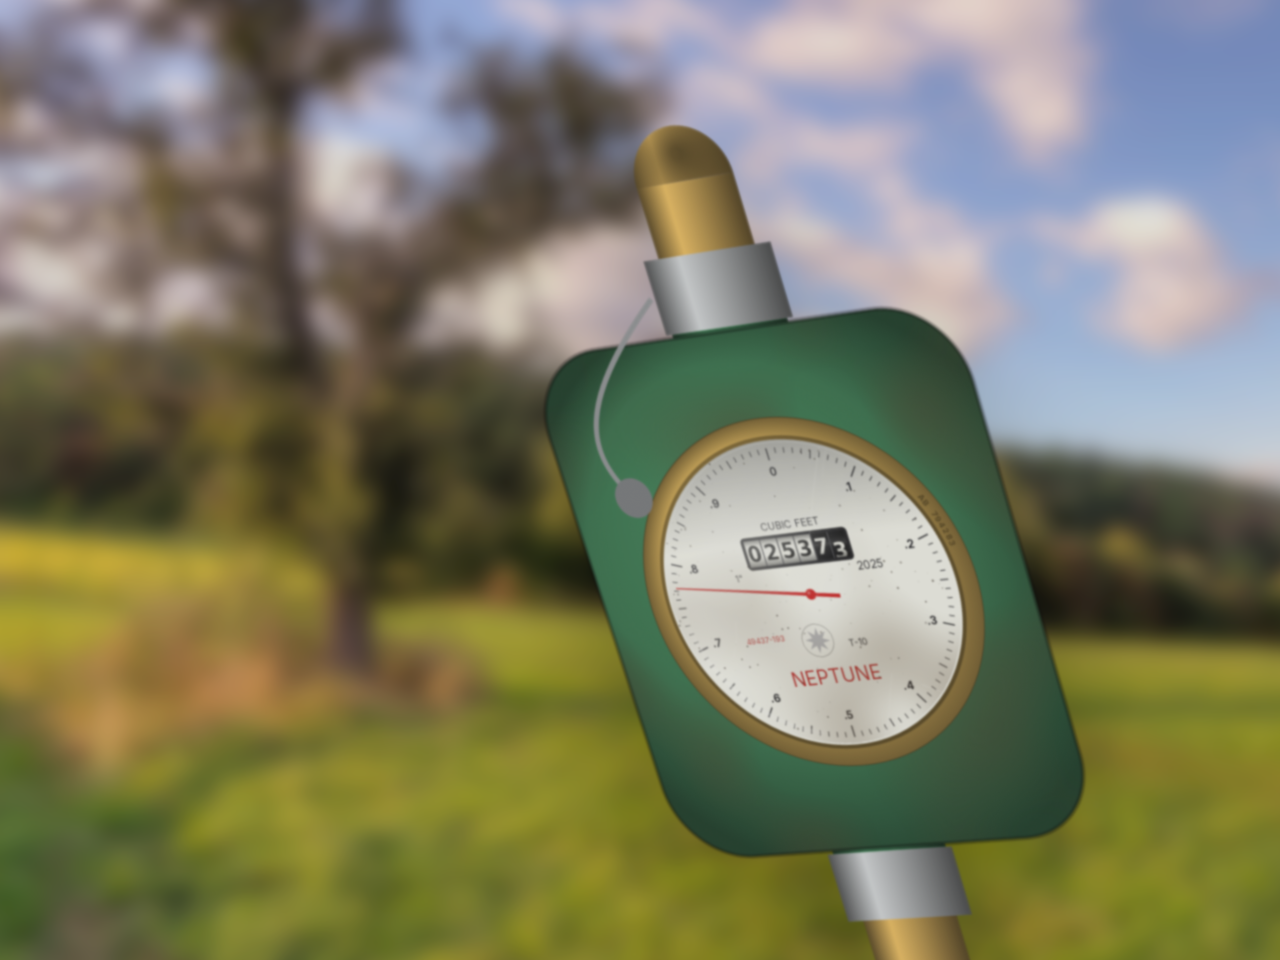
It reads 25372.77 ft³
